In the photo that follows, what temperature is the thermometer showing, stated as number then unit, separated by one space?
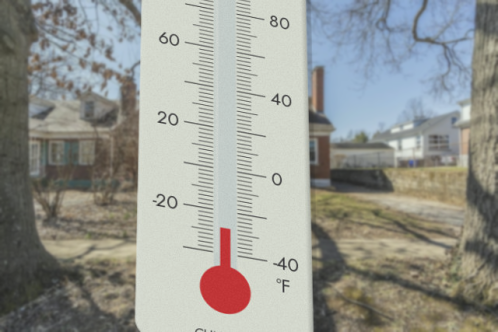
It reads -28 °F
